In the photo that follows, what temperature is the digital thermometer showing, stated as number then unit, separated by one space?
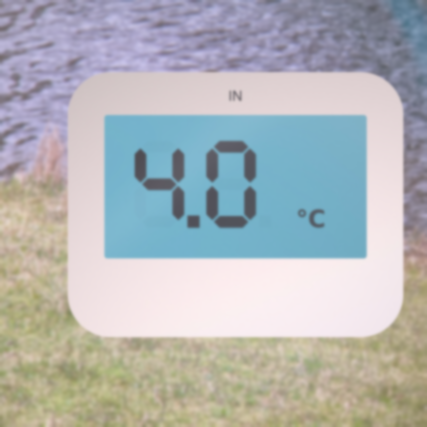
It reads 4.0 °C
